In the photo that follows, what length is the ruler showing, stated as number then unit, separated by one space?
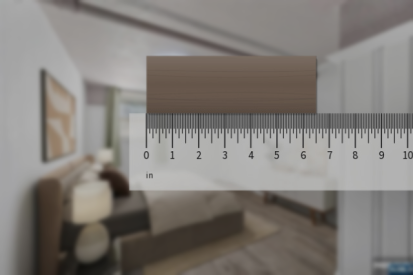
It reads 6.5 in
